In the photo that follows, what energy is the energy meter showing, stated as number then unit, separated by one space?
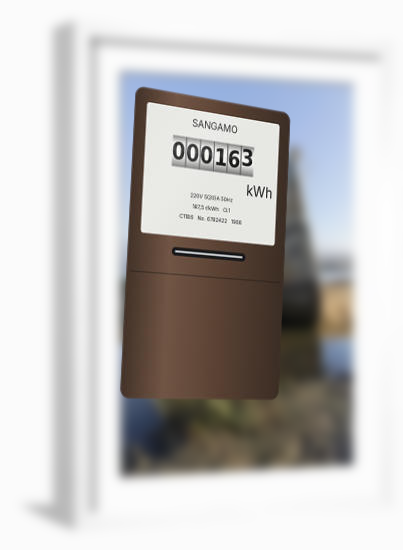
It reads 163 kWh
